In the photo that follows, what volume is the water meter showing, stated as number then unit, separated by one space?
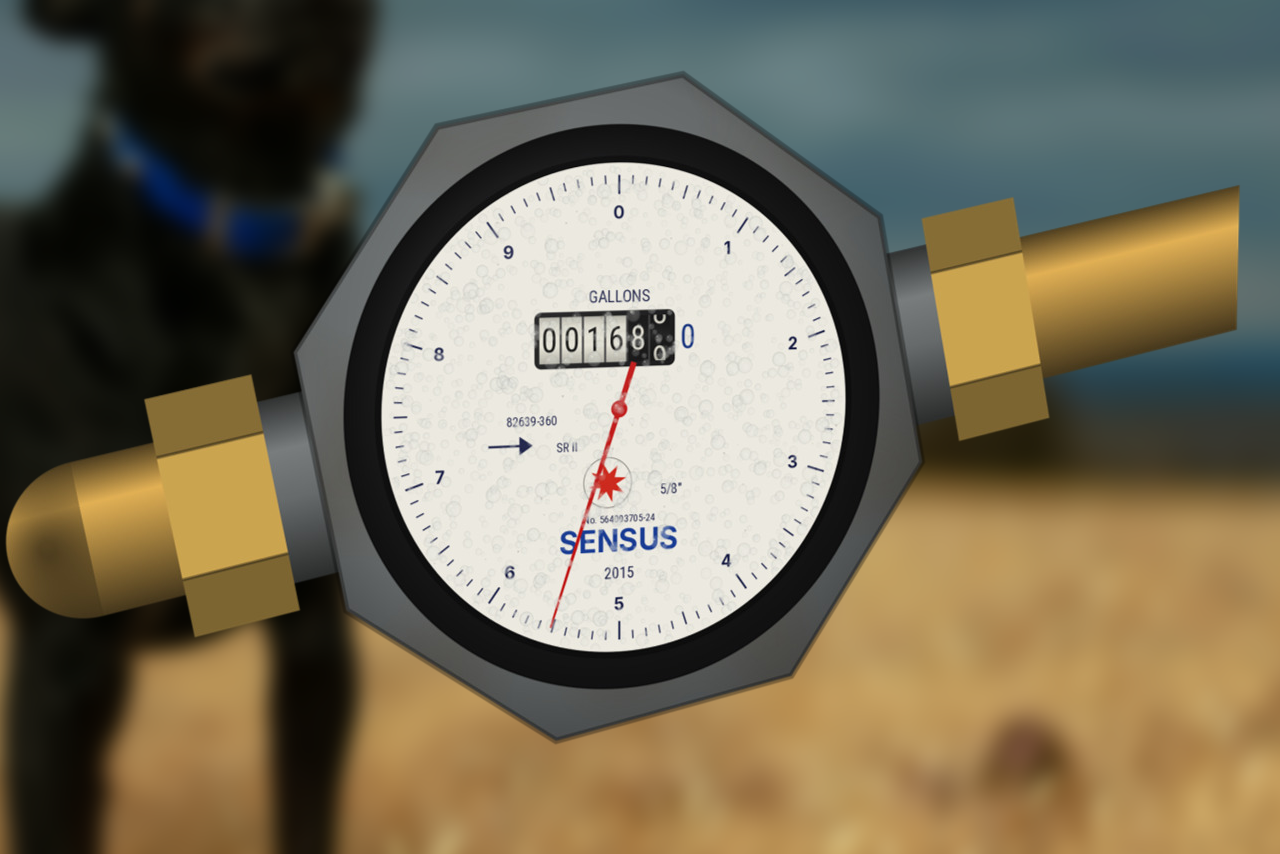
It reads 16885.5 gal
